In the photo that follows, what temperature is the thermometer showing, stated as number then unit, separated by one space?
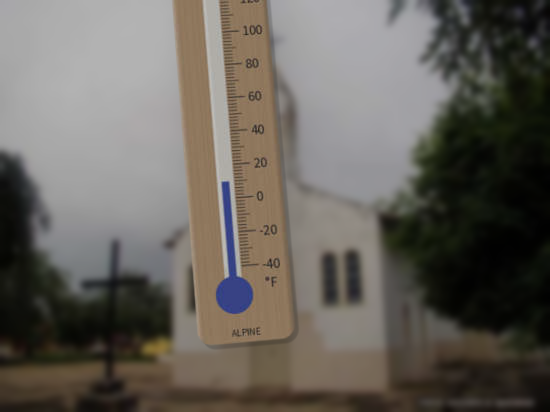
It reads 10 °F
